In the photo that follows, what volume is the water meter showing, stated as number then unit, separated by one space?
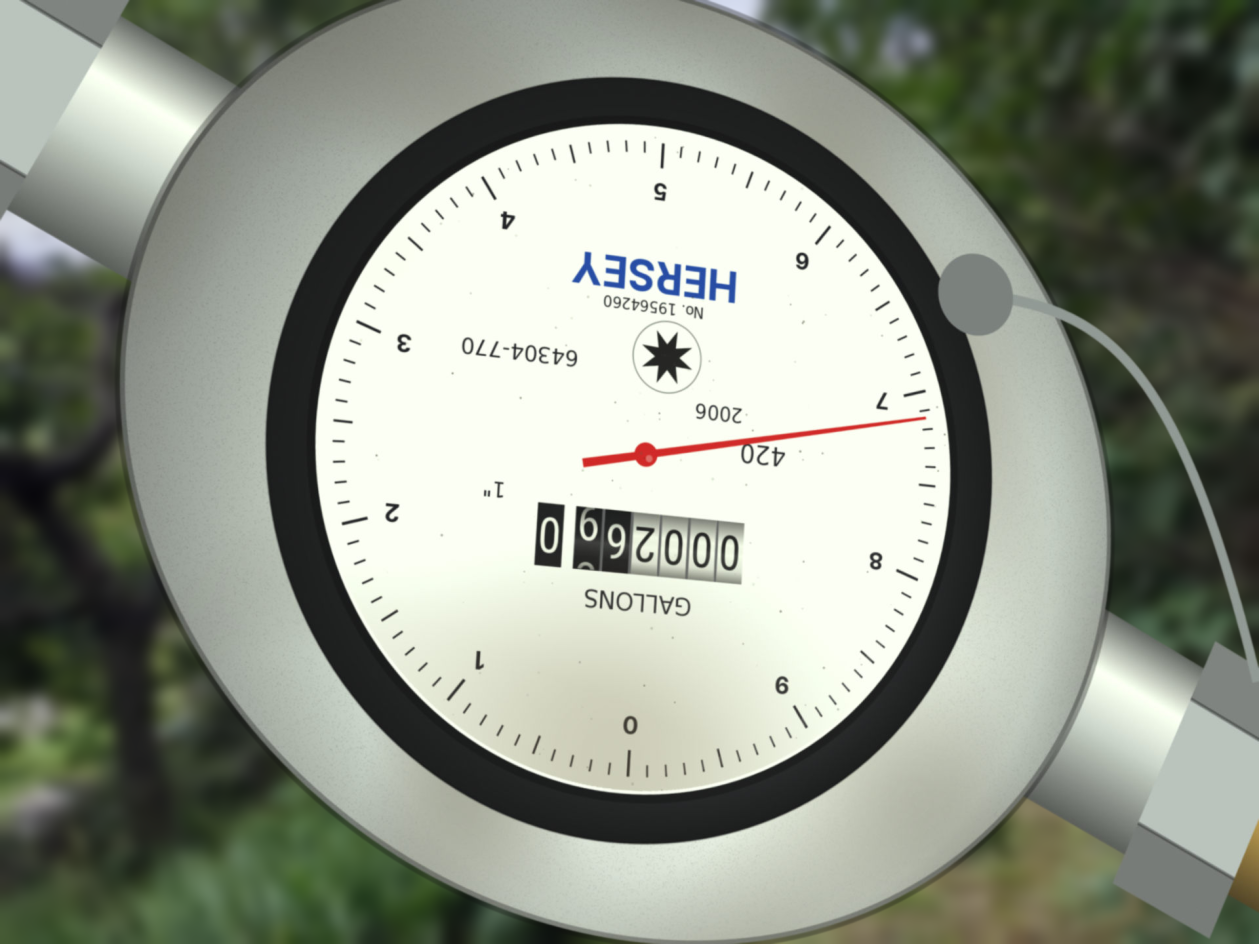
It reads 2687.1 gal
